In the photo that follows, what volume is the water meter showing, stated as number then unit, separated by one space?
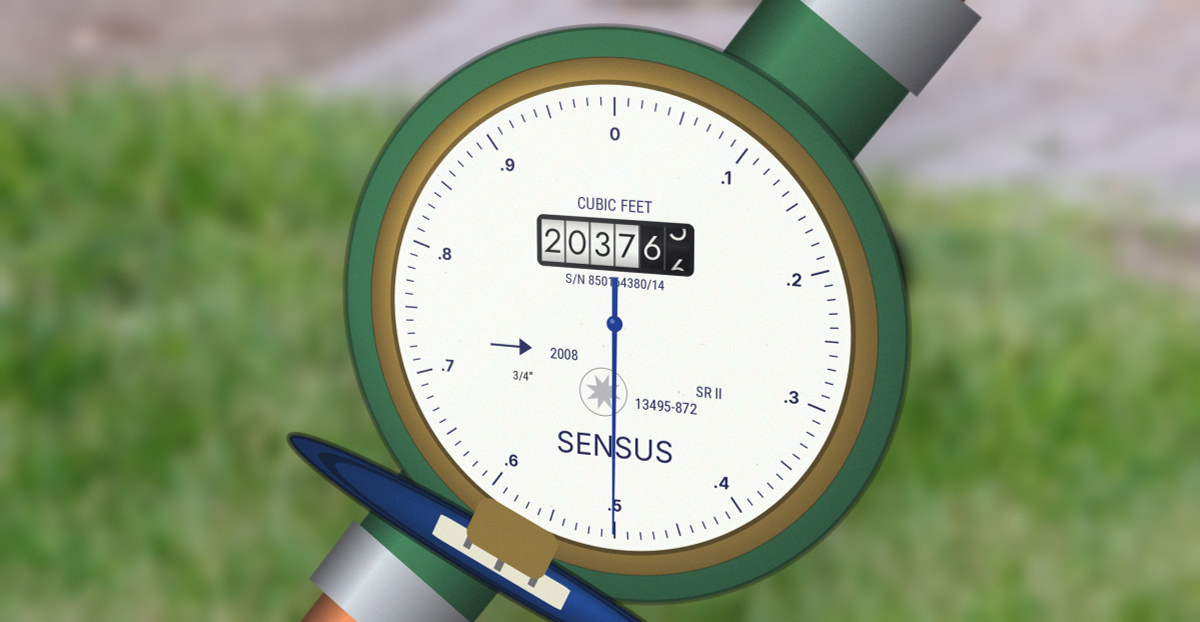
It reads 203765.50 ft³
